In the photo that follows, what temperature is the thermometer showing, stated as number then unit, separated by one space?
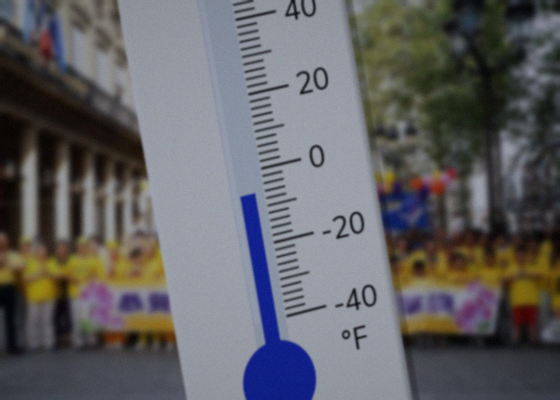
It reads -6 °F
